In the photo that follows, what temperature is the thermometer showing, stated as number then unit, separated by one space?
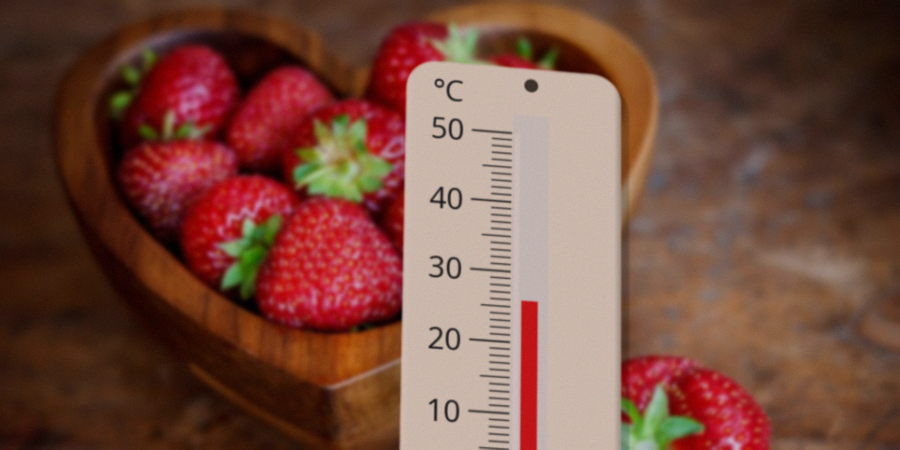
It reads 26 °C
